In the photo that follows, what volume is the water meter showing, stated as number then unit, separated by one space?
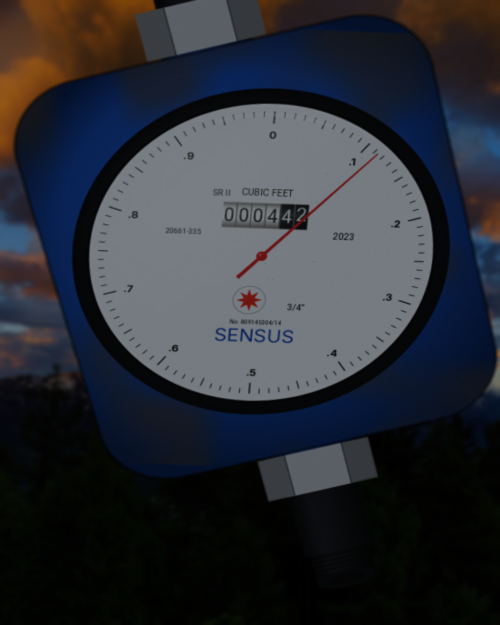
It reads 442.11 ft³
